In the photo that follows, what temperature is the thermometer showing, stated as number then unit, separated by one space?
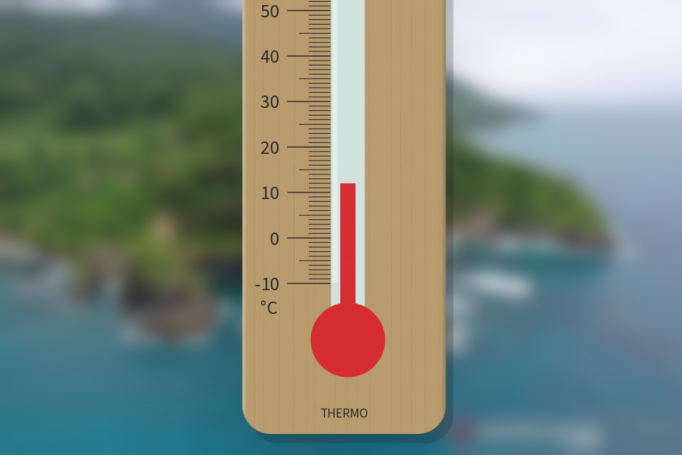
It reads 12 °C
